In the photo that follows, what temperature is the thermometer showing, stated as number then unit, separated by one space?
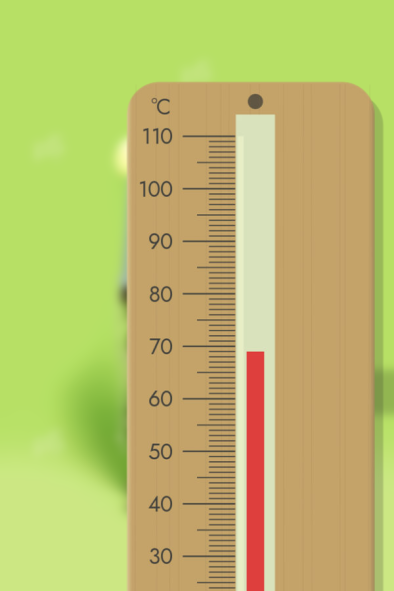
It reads 69 °C
